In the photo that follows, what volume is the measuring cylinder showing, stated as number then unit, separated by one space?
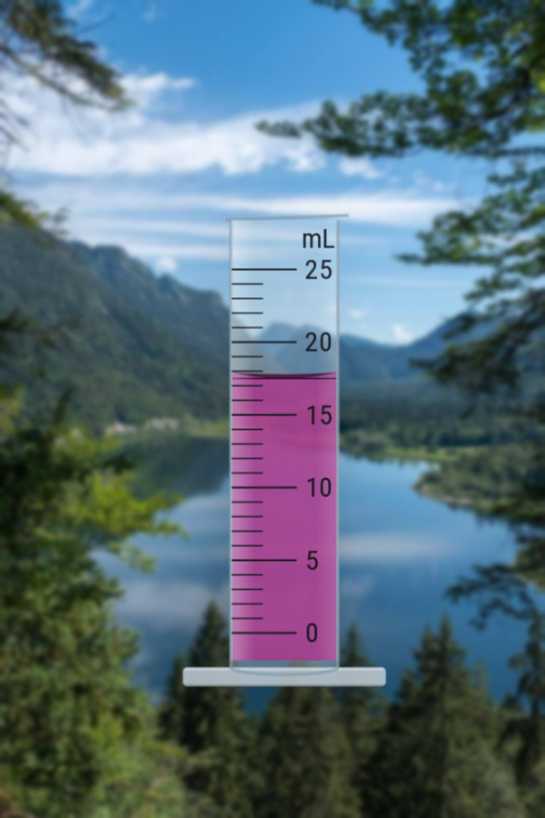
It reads 17.5 mL
